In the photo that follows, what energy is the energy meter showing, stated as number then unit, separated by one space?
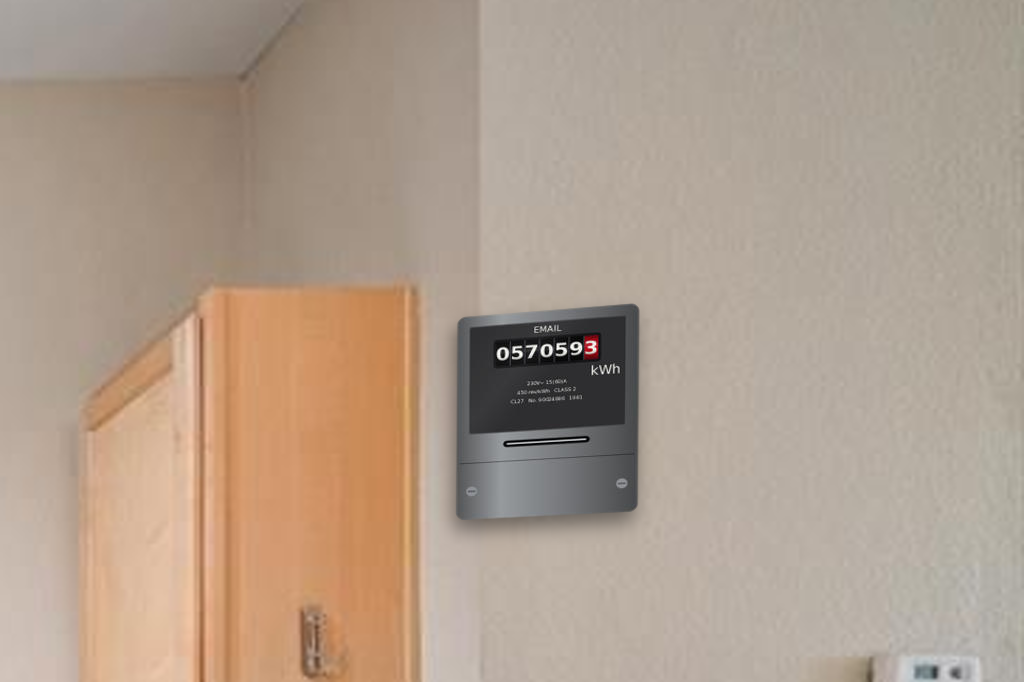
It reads 57059.3 kWh
